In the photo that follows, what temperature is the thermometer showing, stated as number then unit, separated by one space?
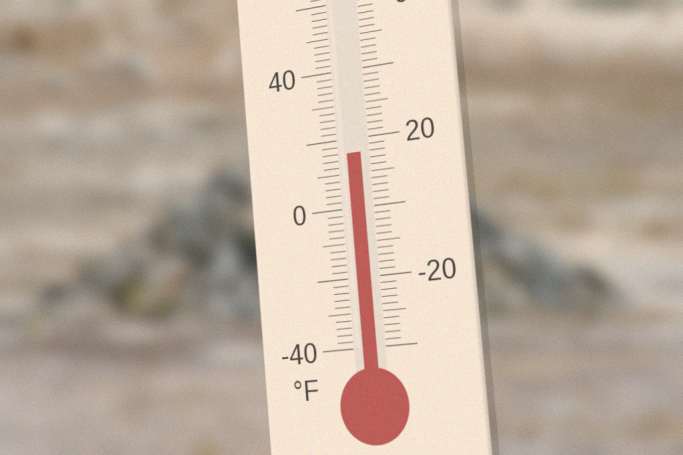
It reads 16 °F
